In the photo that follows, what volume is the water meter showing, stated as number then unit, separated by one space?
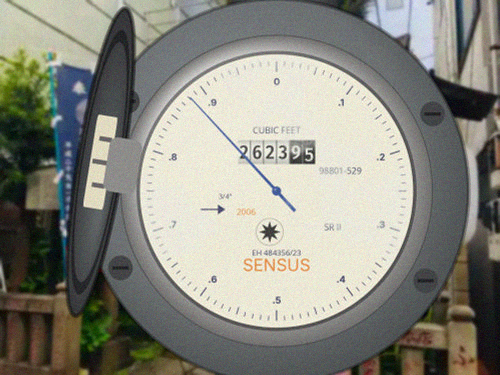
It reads 262394.88 ft³
